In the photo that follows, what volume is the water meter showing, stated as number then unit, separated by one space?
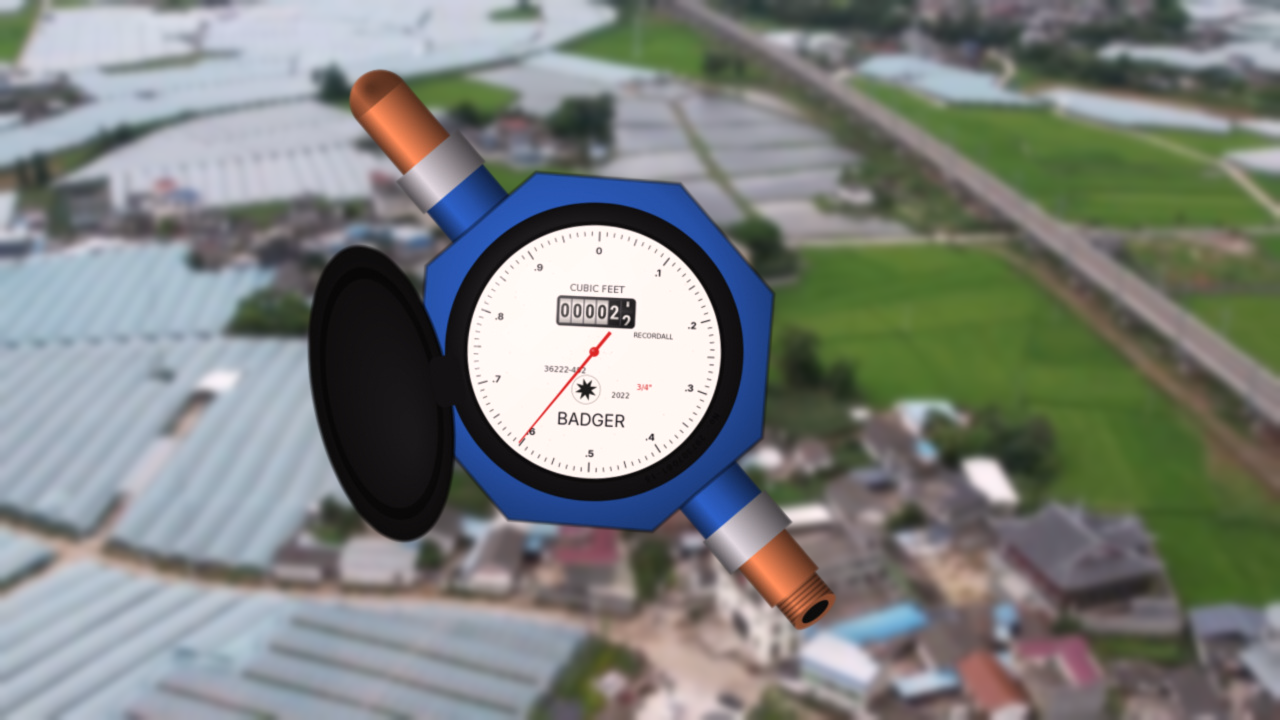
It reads 21.60 ft³
